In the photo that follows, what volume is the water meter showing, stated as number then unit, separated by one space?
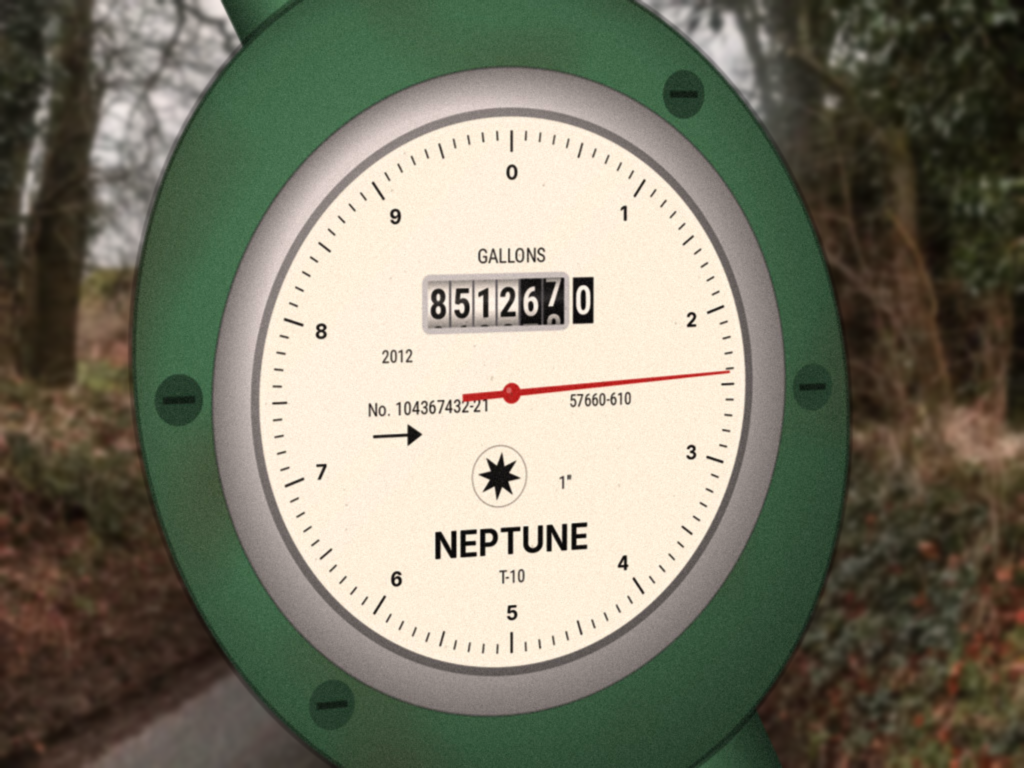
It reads 8512672.4 gal
